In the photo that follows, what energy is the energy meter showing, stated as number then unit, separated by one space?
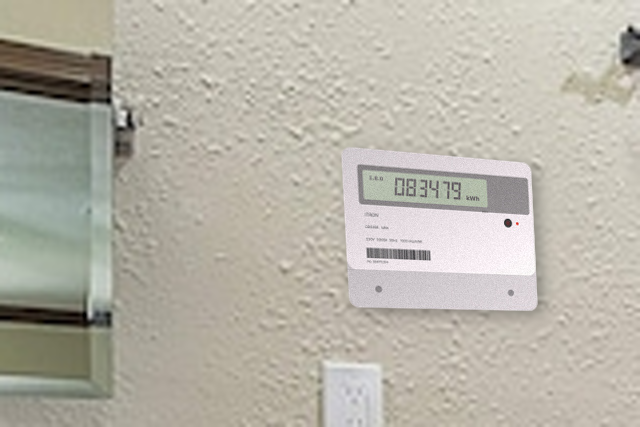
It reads 83479 kWh
